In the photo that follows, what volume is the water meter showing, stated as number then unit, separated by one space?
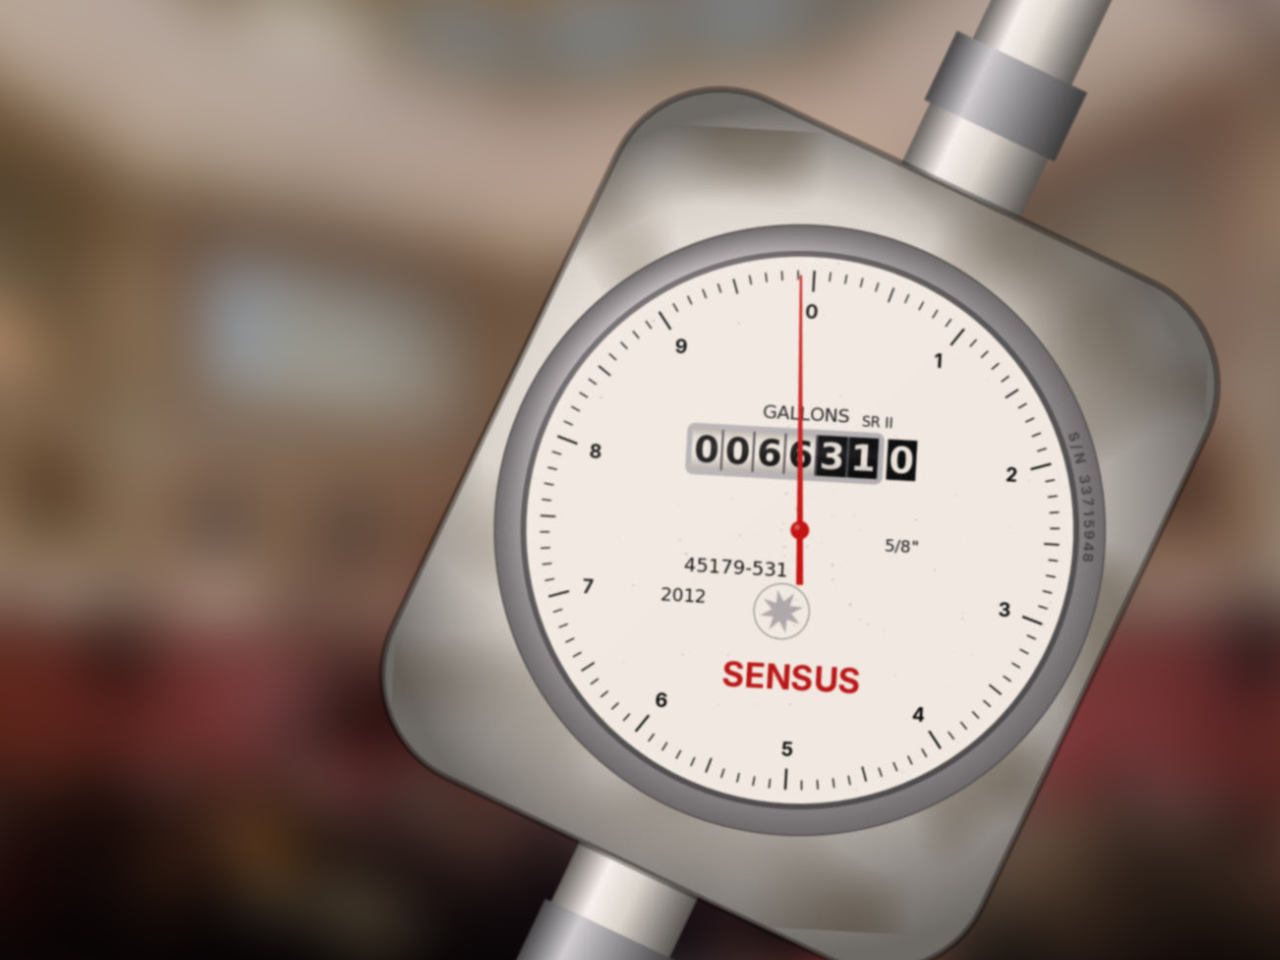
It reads 66309.9 gal
